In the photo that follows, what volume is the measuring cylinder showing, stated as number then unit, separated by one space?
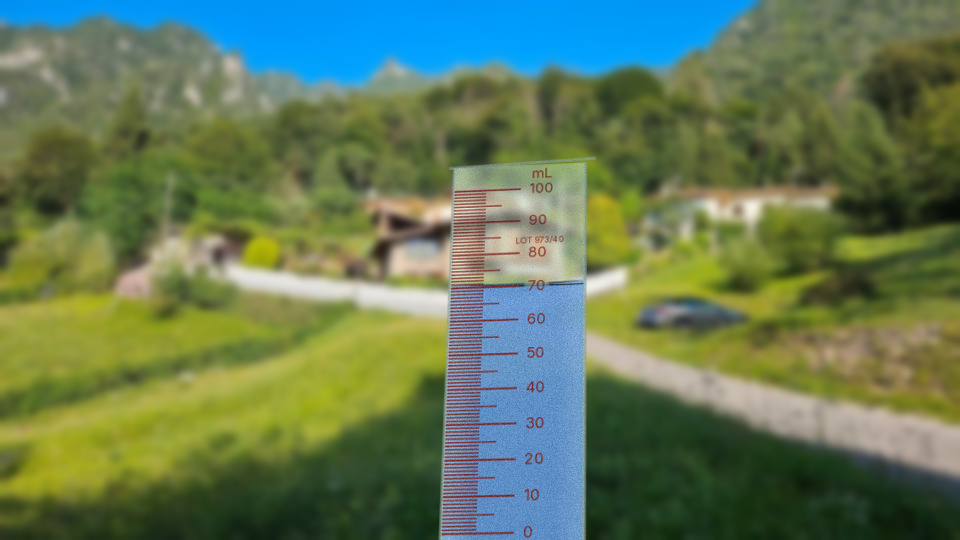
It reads 70 mL
